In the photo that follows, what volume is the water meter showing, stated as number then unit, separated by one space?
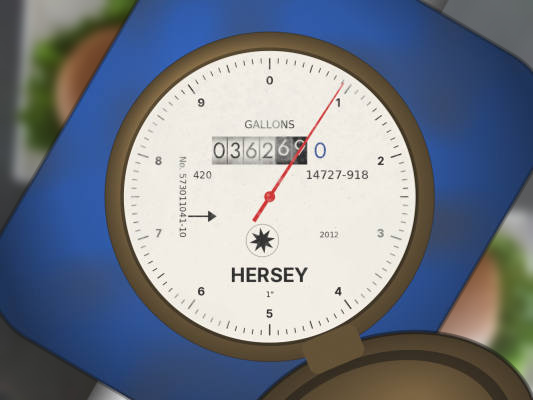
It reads 362690.9 gal
